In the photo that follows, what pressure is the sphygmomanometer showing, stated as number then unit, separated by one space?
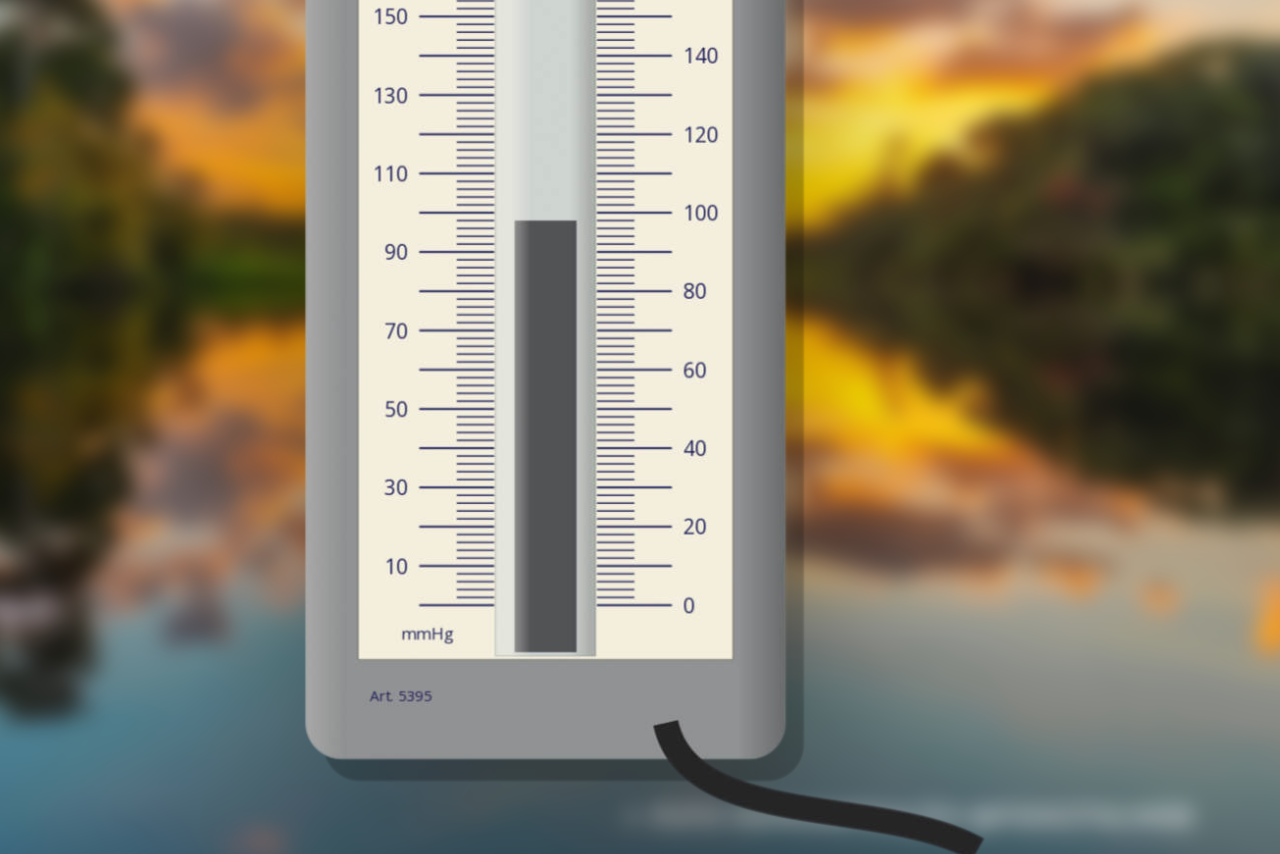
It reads 98 mmHg
